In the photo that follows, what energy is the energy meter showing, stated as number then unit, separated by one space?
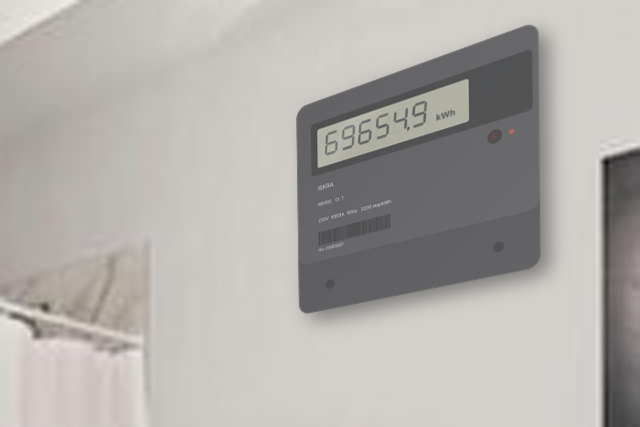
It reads 69654.9 kWh
